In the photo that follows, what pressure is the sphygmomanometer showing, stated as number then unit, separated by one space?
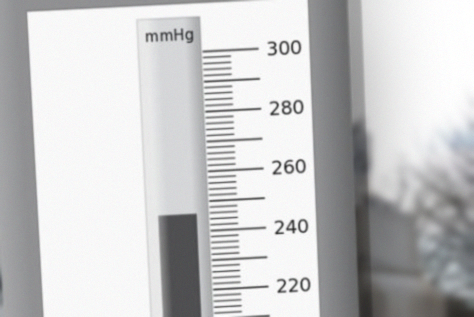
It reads 246 mmHg
